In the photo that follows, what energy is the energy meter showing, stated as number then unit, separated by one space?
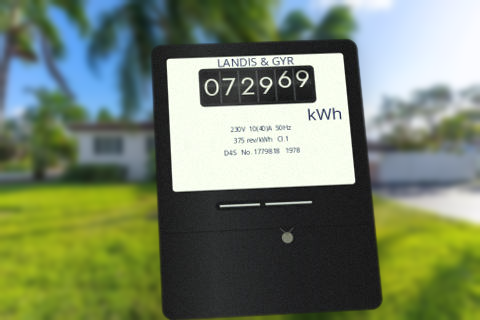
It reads 72969 kWh
